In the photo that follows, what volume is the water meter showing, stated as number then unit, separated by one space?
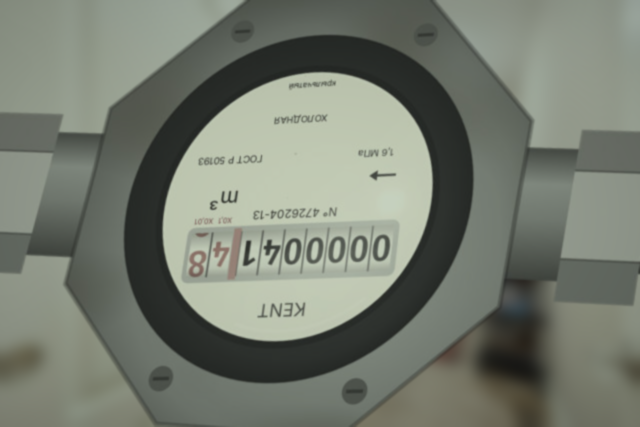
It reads 41.48 m³
